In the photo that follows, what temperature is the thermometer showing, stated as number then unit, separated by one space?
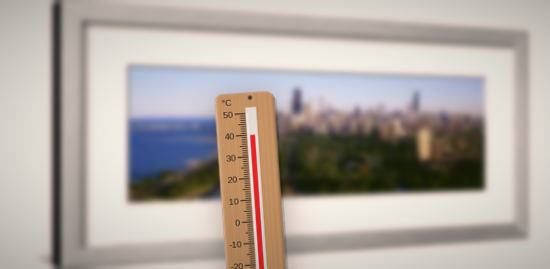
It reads 40 °C
